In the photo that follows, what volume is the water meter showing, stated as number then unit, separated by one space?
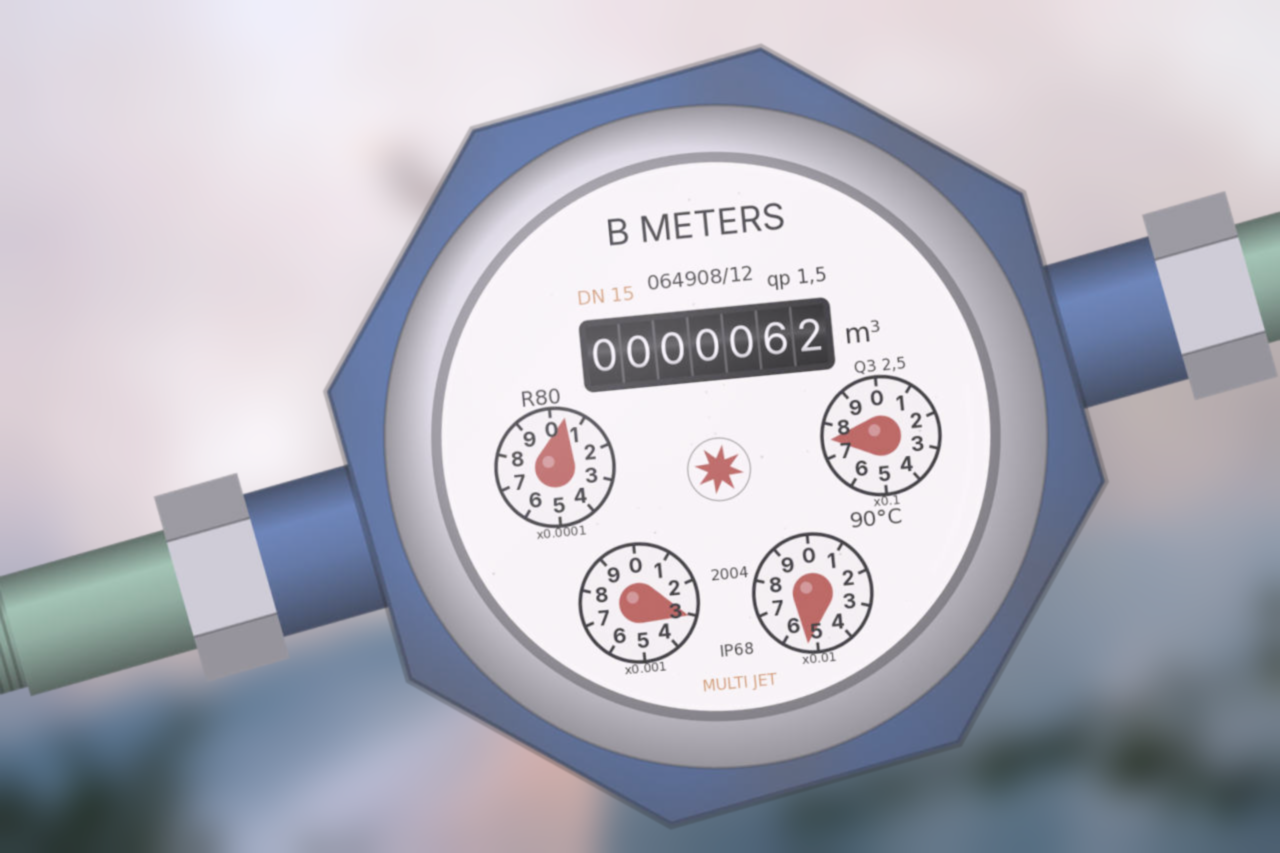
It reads 62.7530 m³
